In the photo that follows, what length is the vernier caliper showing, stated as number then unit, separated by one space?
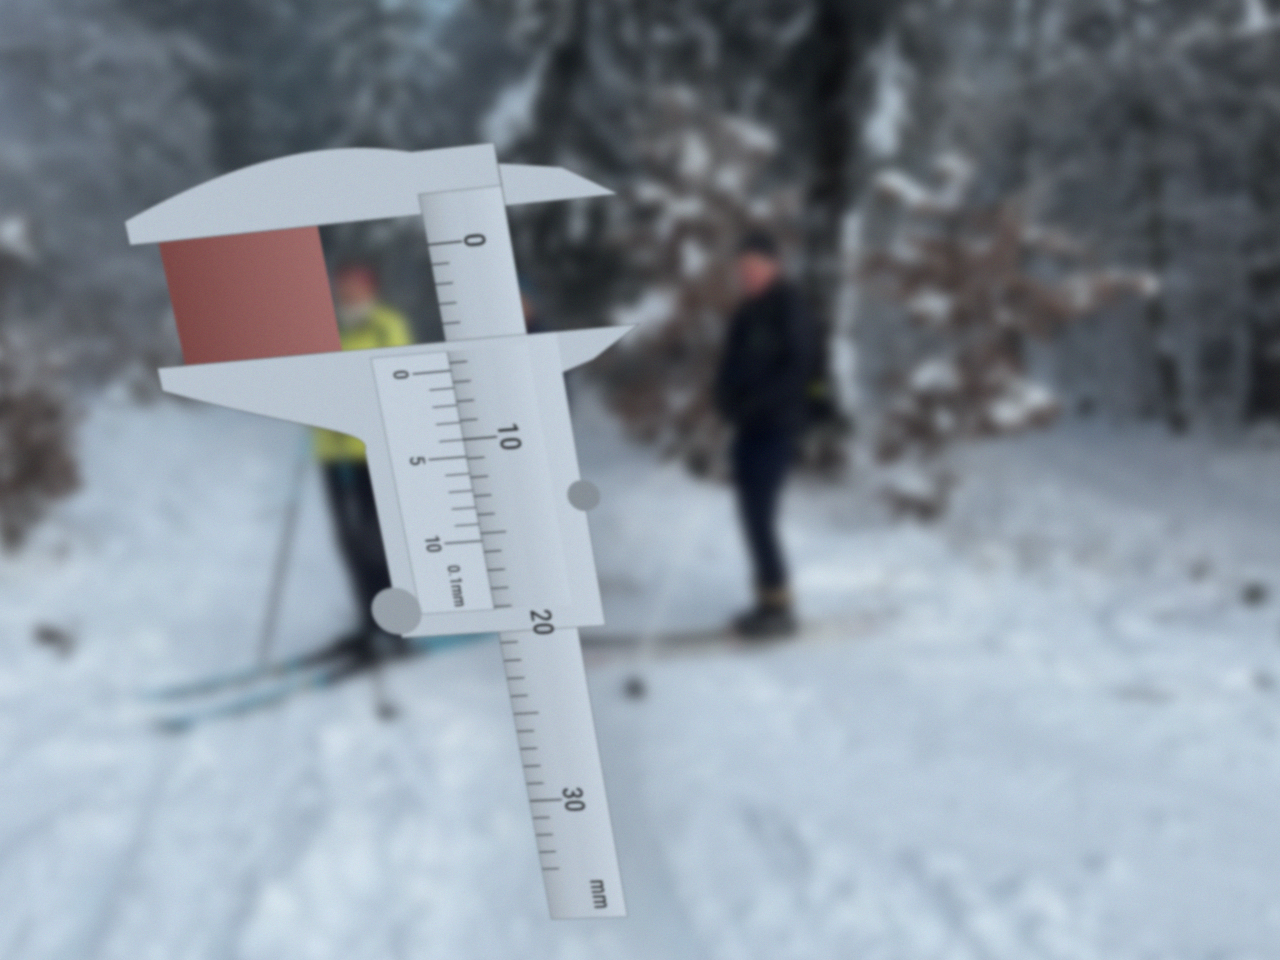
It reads 6.4 mm
